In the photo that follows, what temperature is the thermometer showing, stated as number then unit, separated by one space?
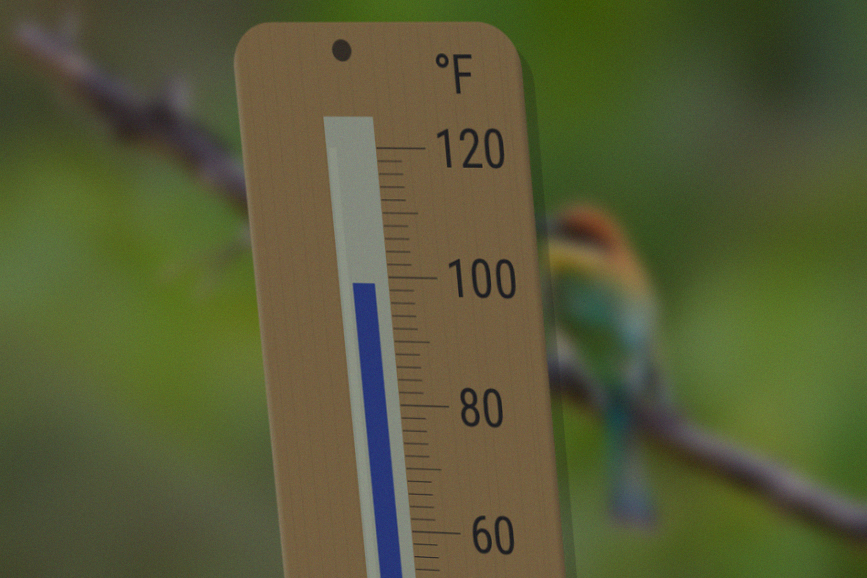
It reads 99 °F
